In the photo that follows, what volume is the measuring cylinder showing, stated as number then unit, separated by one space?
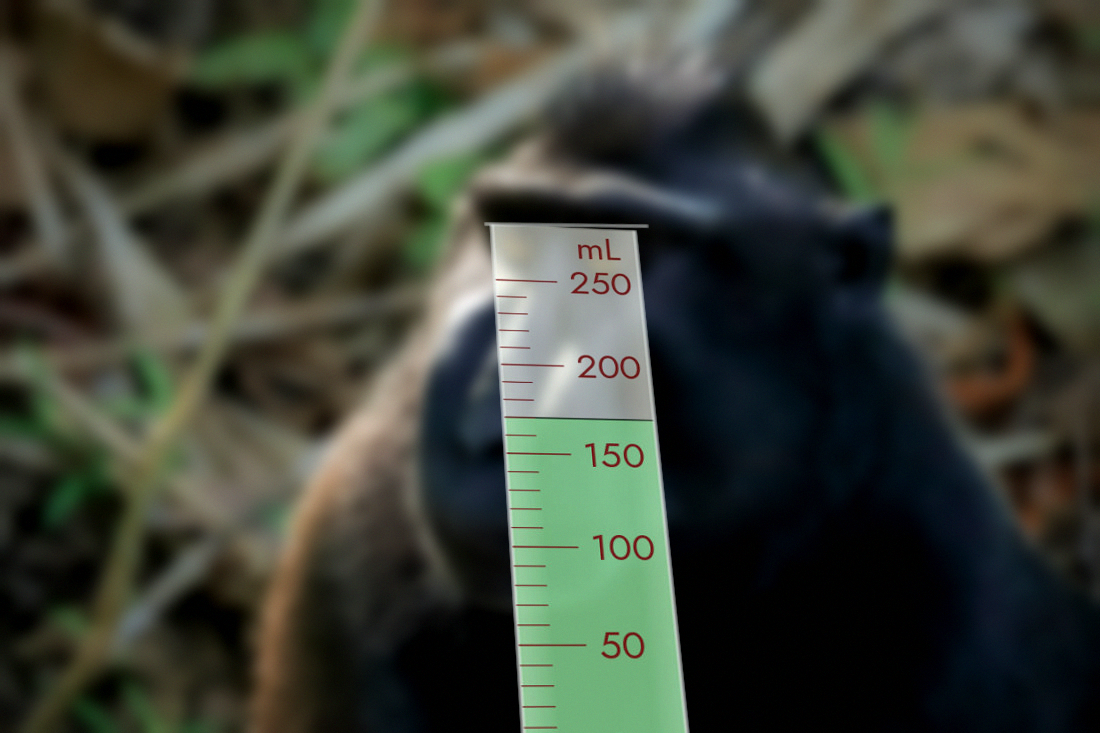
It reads 170 mL
